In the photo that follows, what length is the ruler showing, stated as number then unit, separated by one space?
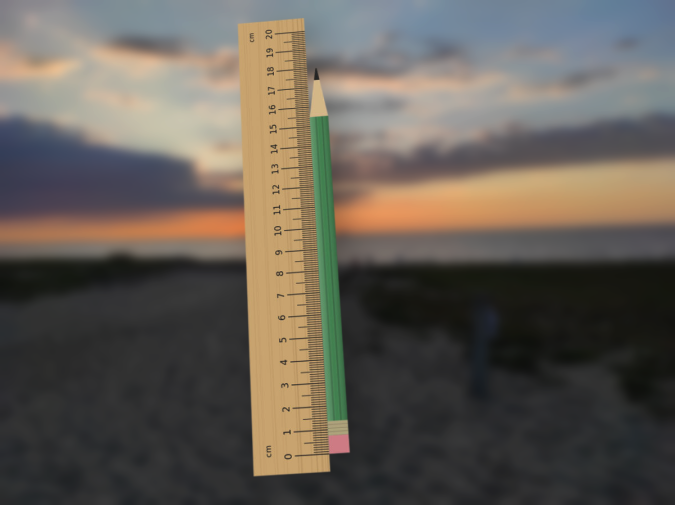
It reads 18 cm
